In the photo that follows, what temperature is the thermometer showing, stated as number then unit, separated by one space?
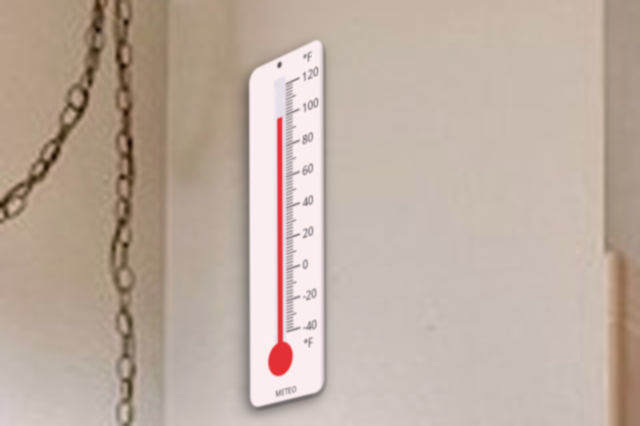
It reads 100 °F
